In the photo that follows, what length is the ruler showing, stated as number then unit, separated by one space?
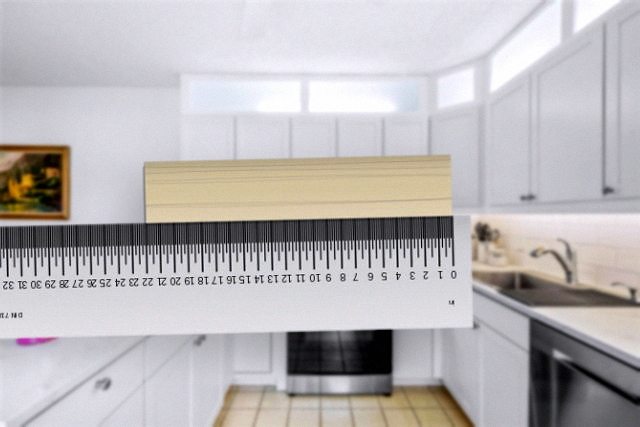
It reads 22 in
